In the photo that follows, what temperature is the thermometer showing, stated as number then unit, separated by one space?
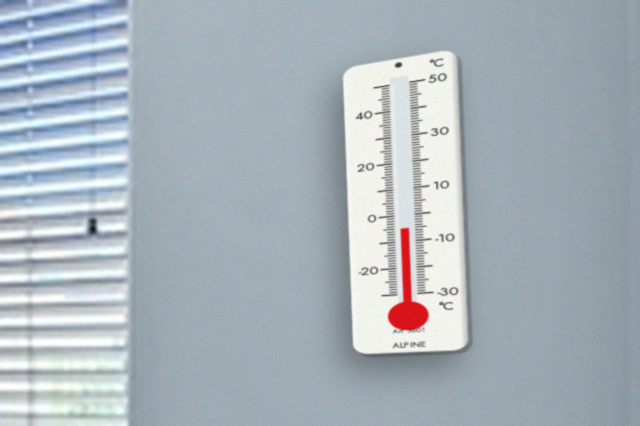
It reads -5 °C
